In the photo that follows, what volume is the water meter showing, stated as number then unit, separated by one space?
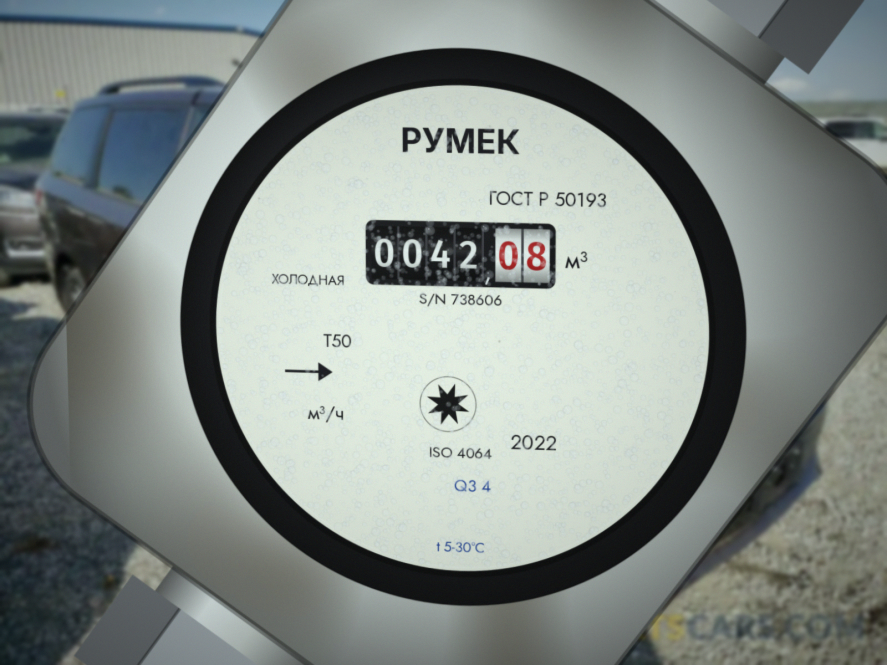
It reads 42.08 m³
